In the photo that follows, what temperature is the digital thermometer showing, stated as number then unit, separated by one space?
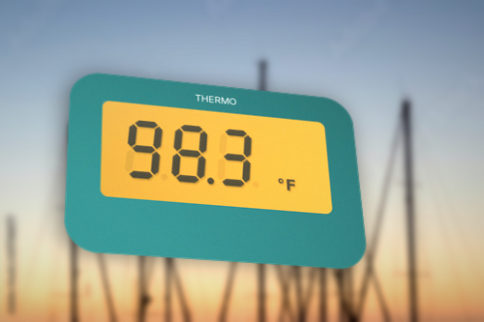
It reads 98.3 °F
